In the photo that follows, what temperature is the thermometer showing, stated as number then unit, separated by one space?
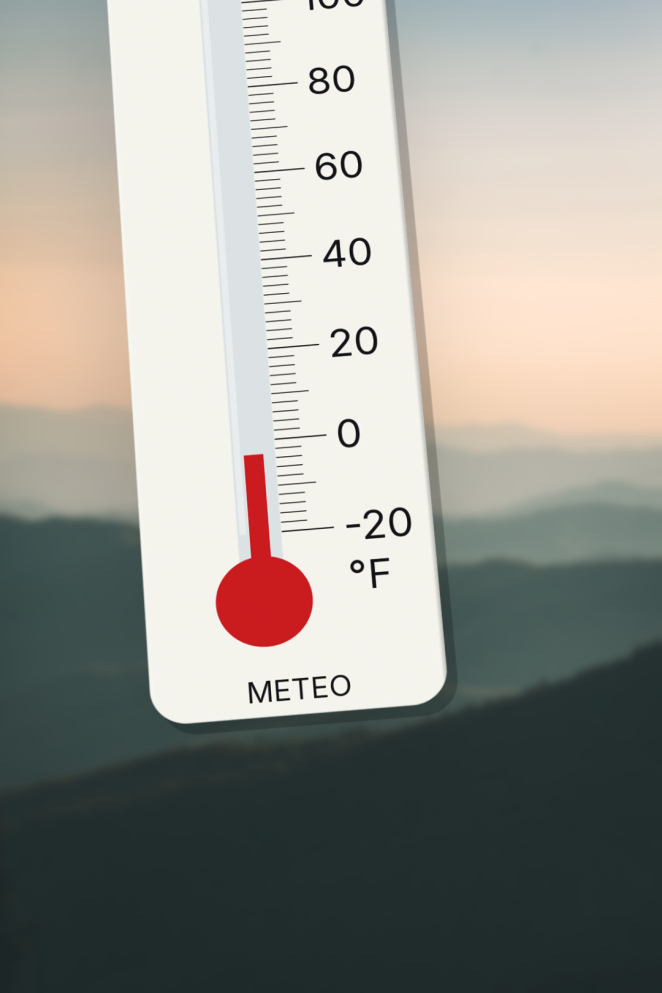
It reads -3 °F
